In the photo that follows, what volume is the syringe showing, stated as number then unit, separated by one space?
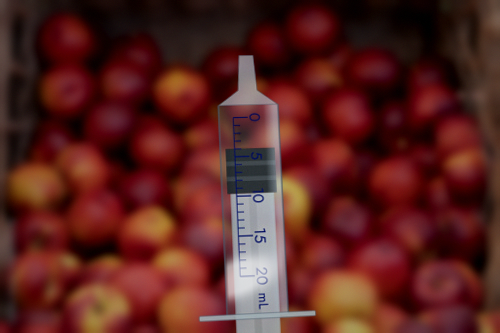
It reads 4 mL
